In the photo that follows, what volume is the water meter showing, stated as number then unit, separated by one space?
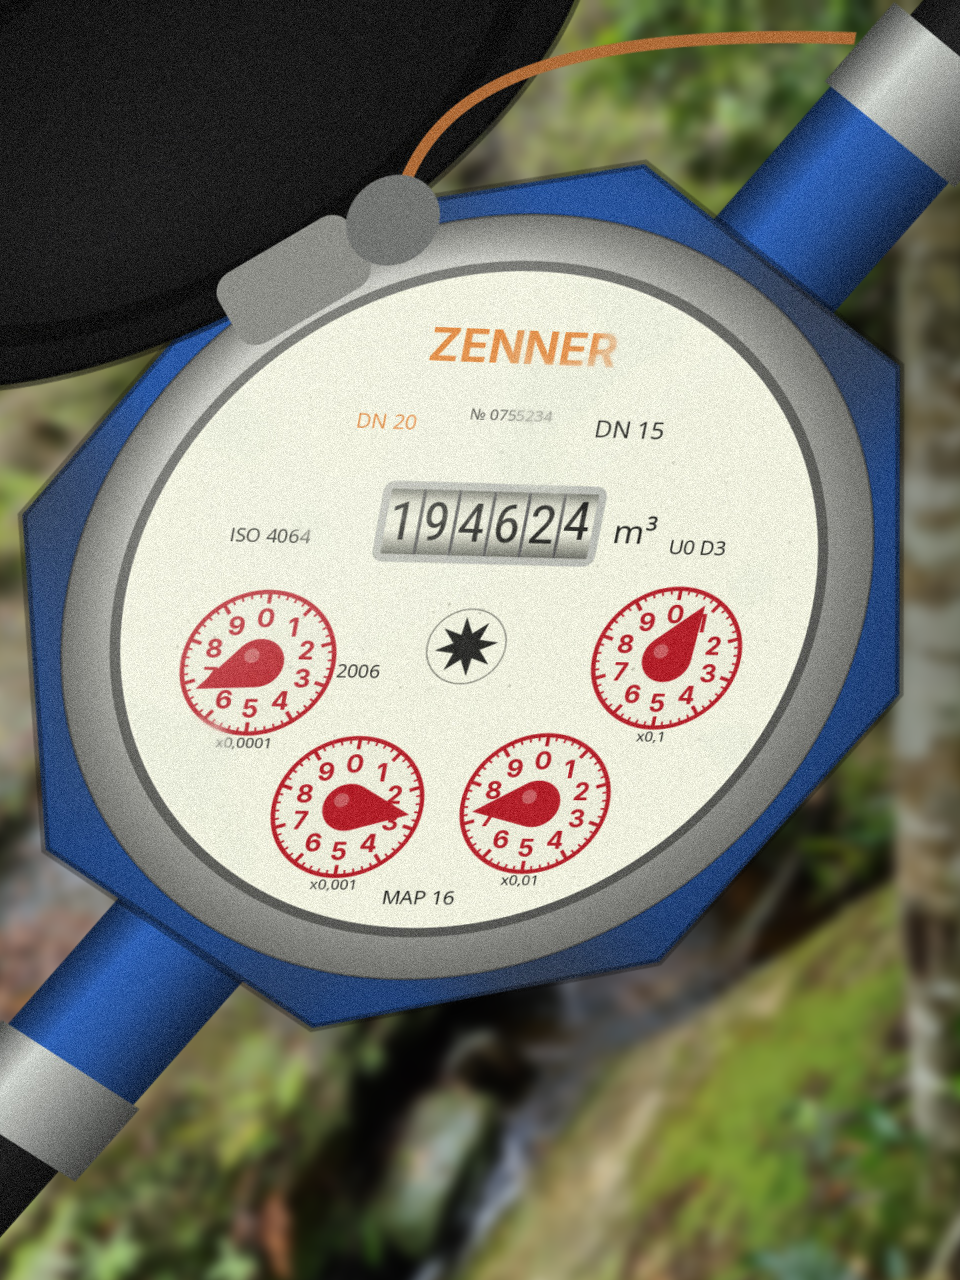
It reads 194624.0726 m³
